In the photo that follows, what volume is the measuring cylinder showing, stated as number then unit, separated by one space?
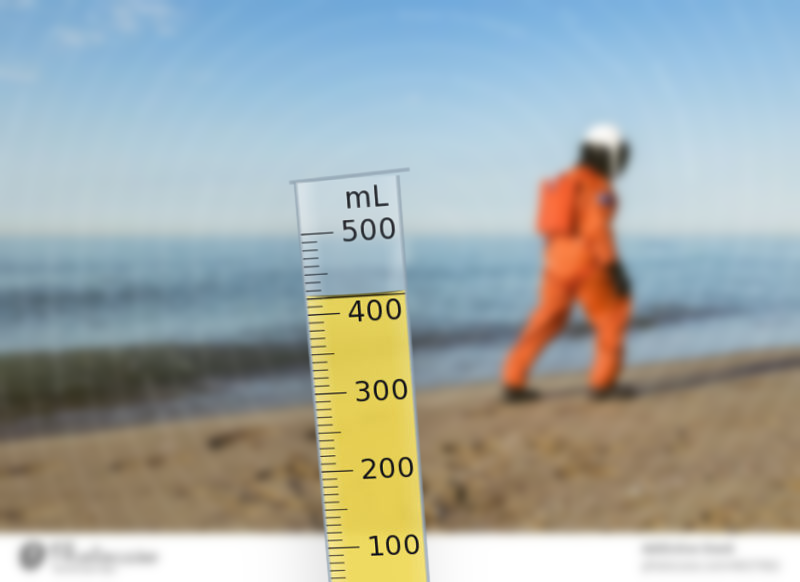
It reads 420 mL
